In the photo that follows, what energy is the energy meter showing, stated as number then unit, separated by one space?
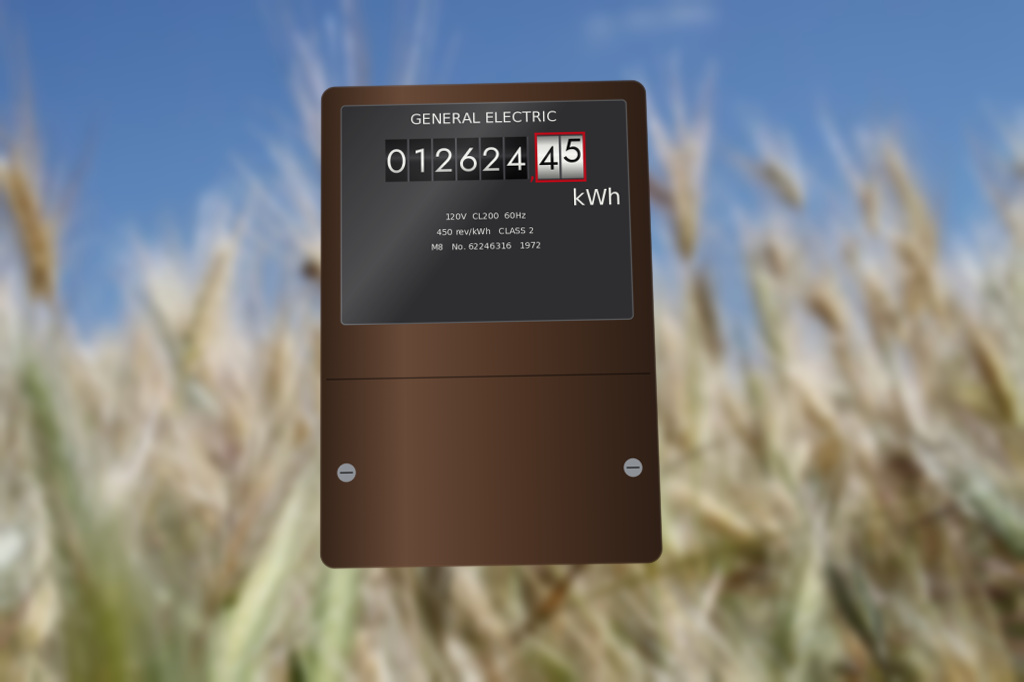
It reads 12624.45 kWh
